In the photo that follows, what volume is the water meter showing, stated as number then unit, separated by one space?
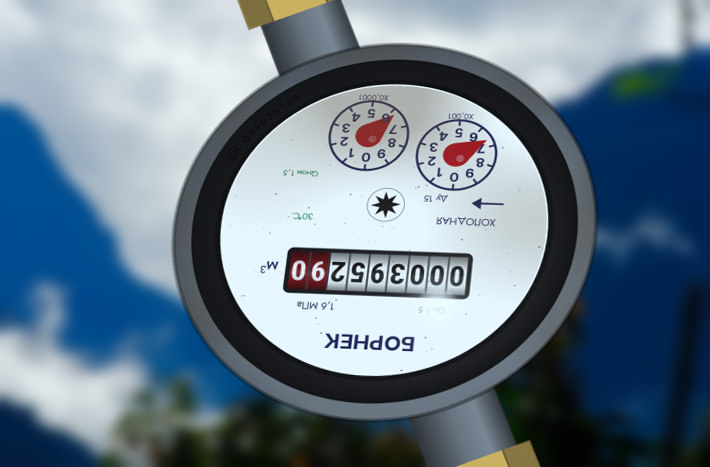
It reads 3952.9066 m³
